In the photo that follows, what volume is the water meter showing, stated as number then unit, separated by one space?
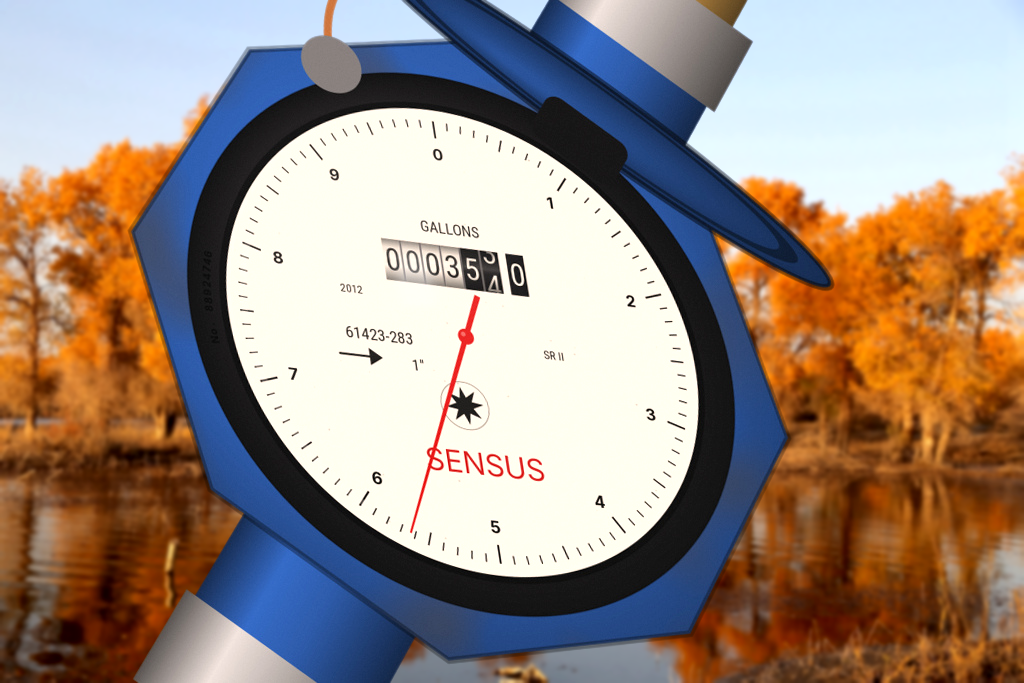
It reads 3535.6 gal
